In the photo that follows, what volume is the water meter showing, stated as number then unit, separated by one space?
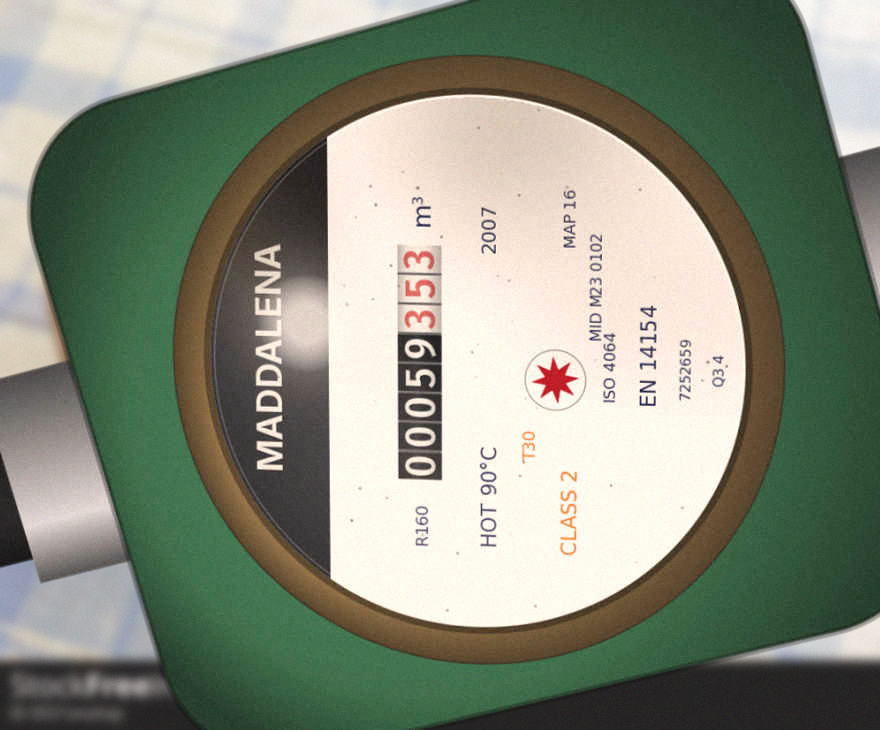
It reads 59.353 m³
